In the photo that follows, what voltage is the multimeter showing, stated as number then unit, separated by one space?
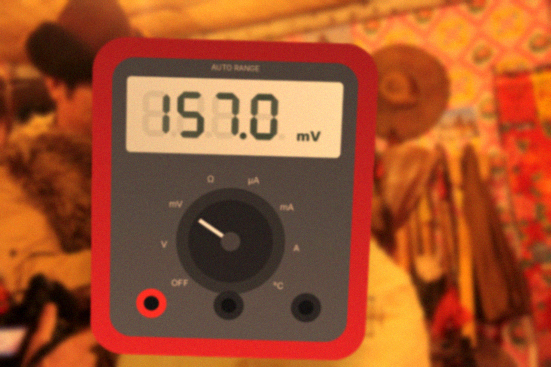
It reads 157.0 mV
